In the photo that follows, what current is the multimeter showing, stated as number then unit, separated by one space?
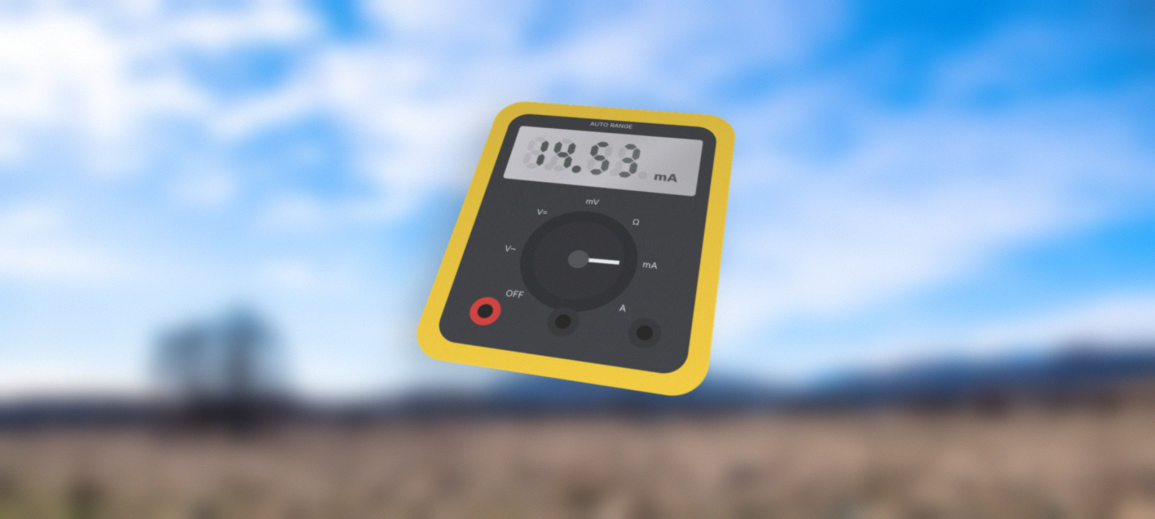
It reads 14.53 mA
